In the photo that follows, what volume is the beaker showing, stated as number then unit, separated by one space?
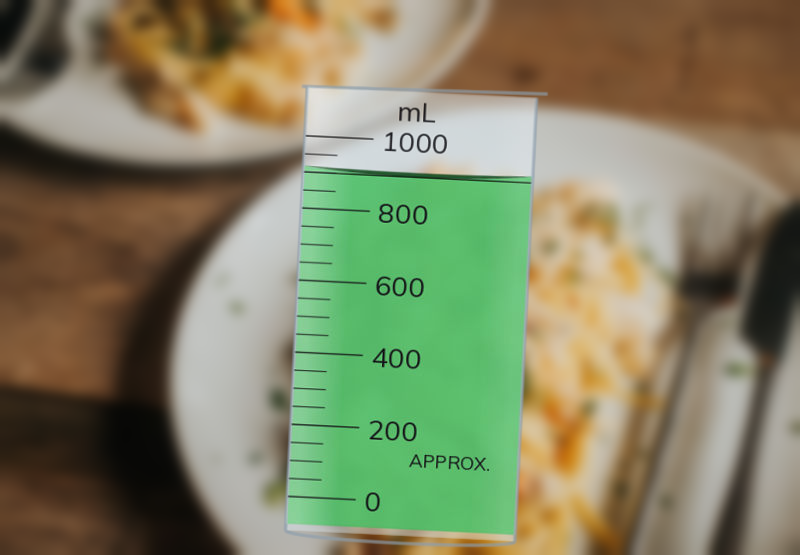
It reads 900 mL
